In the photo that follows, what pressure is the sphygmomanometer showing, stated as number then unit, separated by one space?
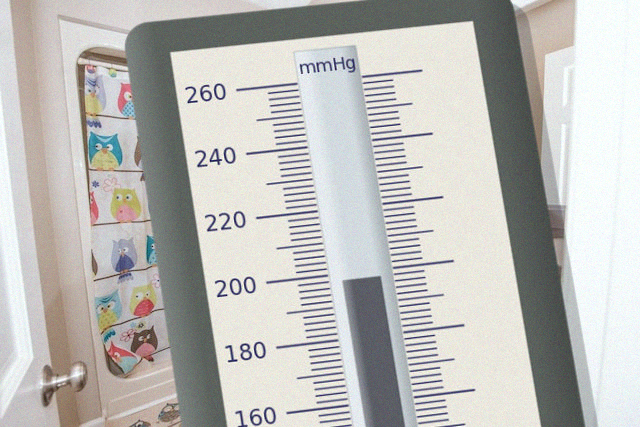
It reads 198 mmHg
